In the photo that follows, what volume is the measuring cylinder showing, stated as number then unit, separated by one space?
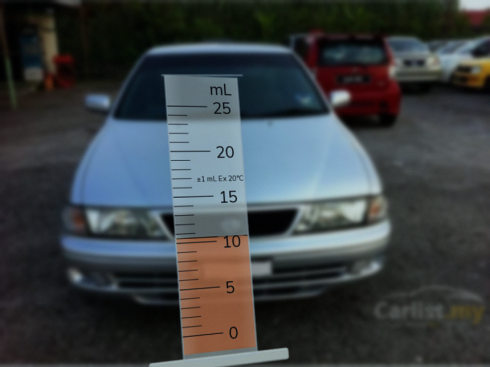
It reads 10.5 mL
